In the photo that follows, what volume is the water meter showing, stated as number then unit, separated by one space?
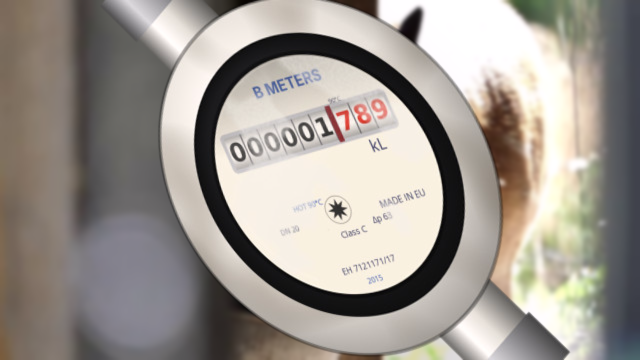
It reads 1.789 kL
